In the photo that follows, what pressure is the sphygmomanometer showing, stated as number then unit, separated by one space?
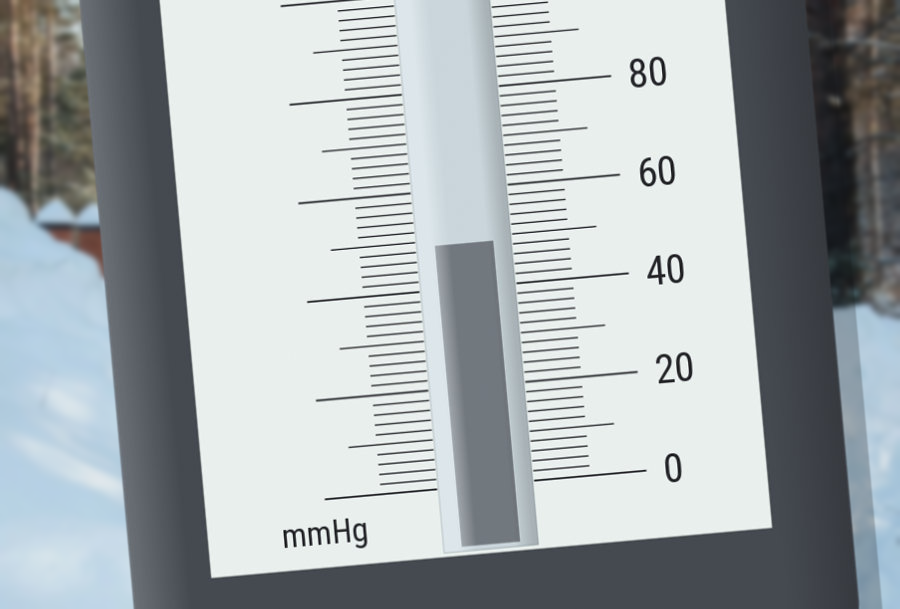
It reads 49 mmHg
